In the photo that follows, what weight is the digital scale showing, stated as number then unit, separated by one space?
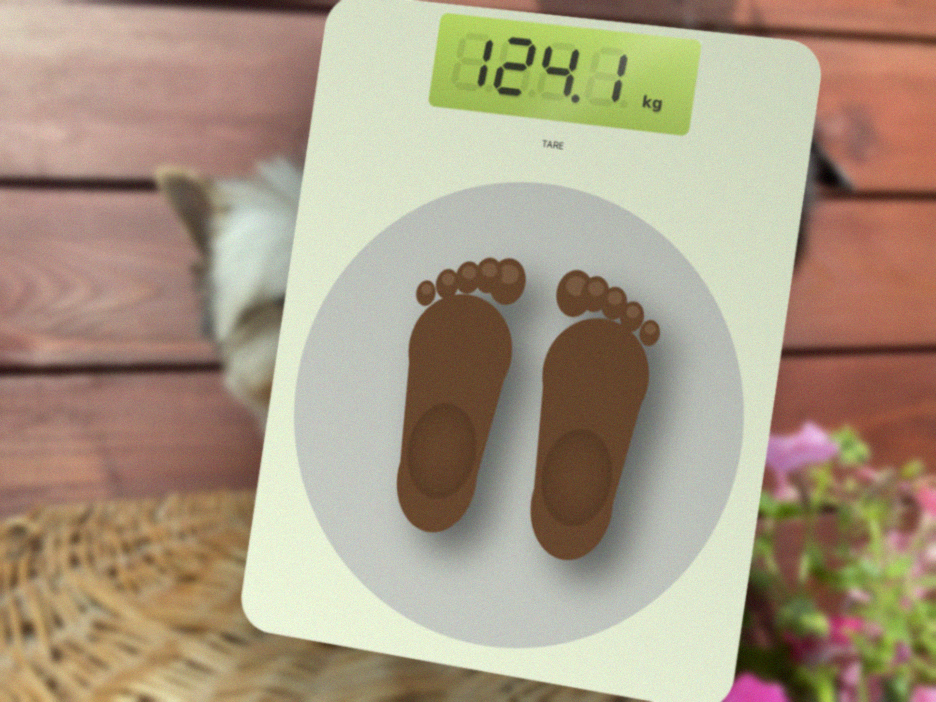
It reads 124.1 kg
